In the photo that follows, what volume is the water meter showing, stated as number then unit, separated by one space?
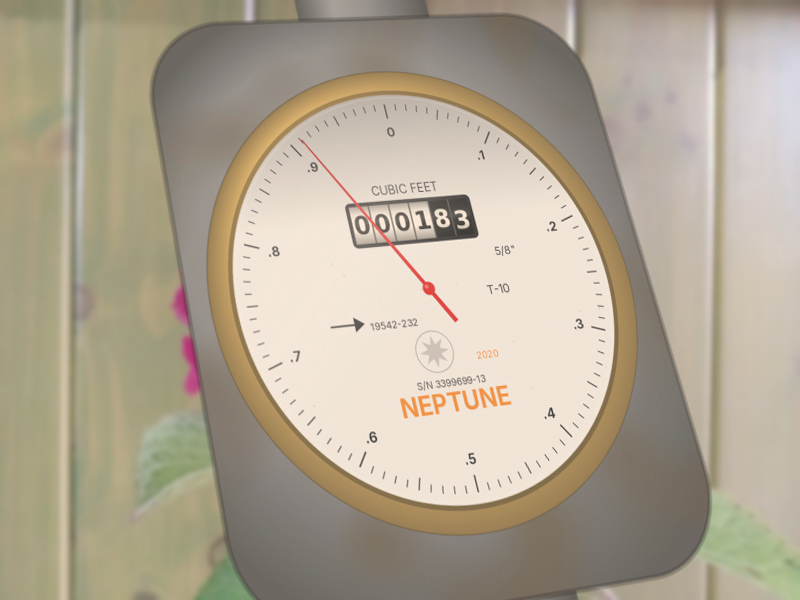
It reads 182.91 ft³
